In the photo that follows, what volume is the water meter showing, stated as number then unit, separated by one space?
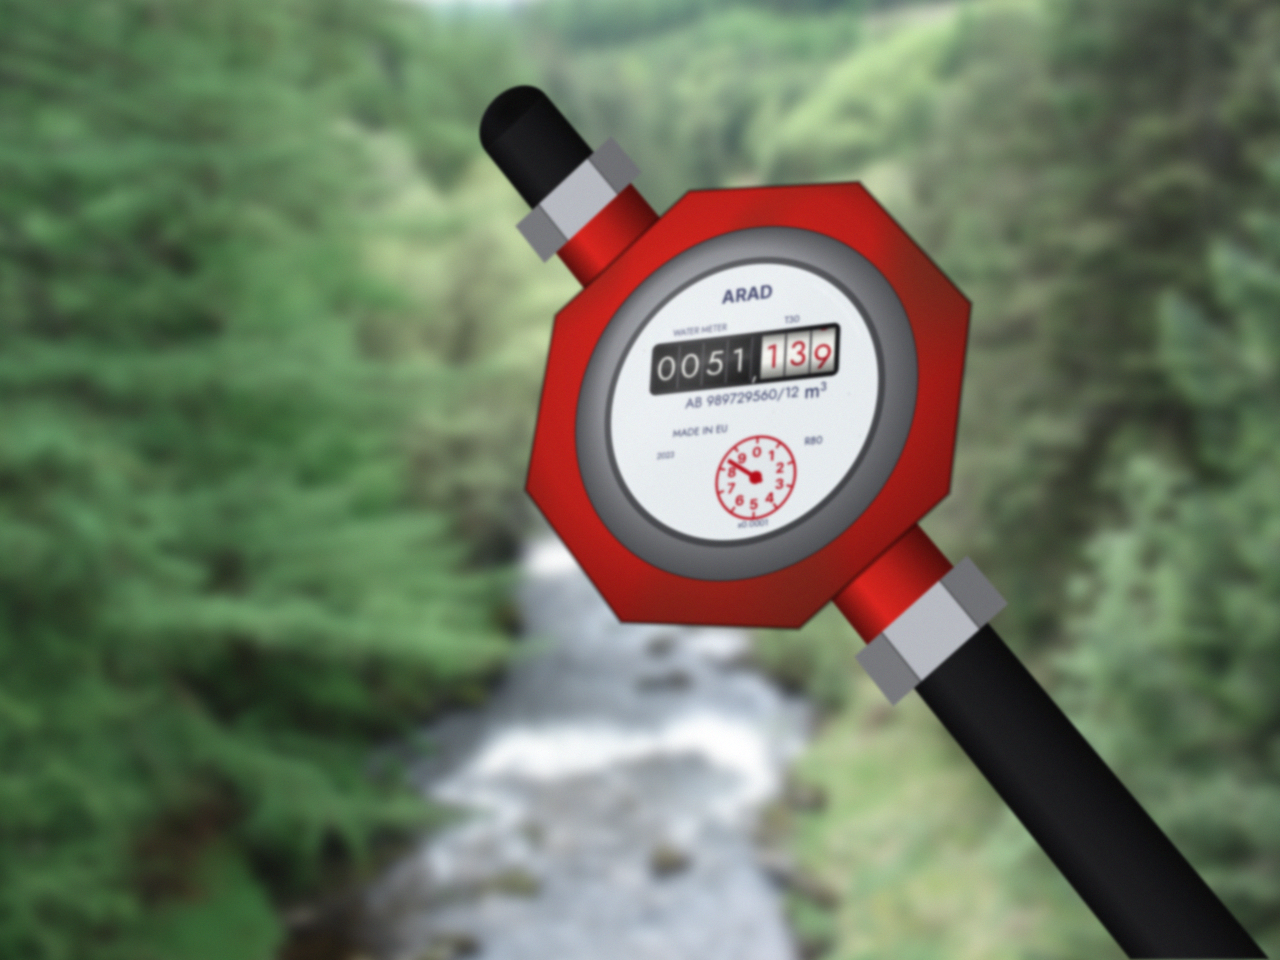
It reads 51.1388 m³
